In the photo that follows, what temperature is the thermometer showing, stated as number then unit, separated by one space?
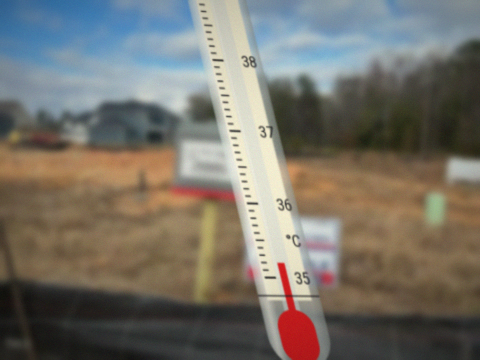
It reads 35.2 °C
